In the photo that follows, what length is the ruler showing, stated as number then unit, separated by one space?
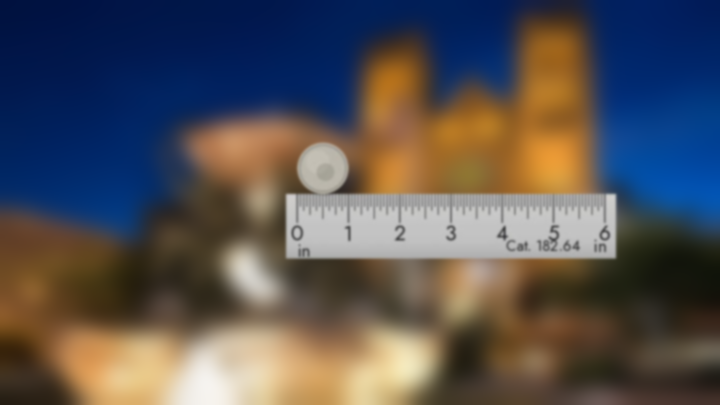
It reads 1 in
